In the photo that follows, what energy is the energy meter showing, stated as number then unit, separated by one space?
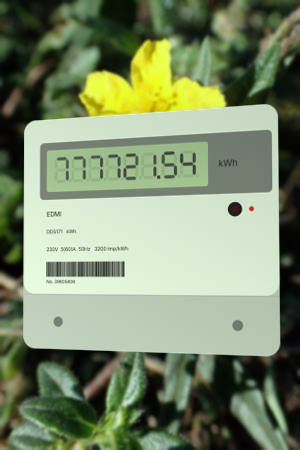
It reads 777721.54 kWh
